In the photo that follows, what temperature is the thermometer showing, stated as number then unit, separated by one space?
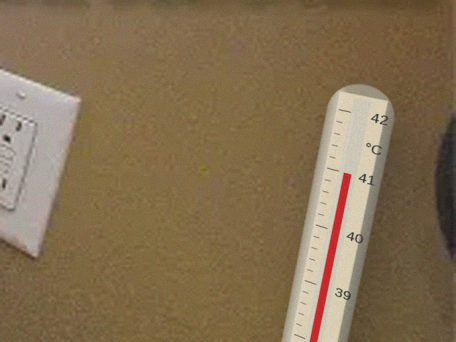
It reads 41 °C
